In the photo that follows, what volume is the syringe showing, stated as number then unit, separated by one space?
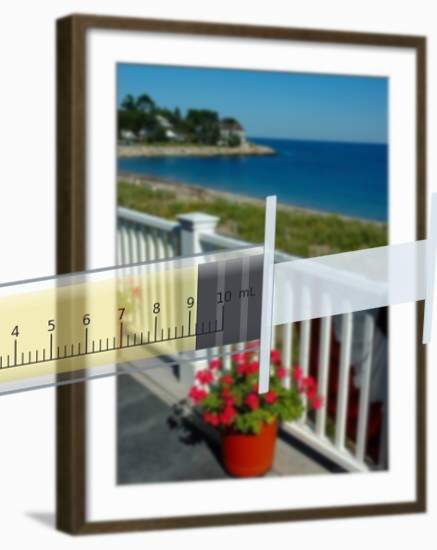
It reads 9.2 mL
